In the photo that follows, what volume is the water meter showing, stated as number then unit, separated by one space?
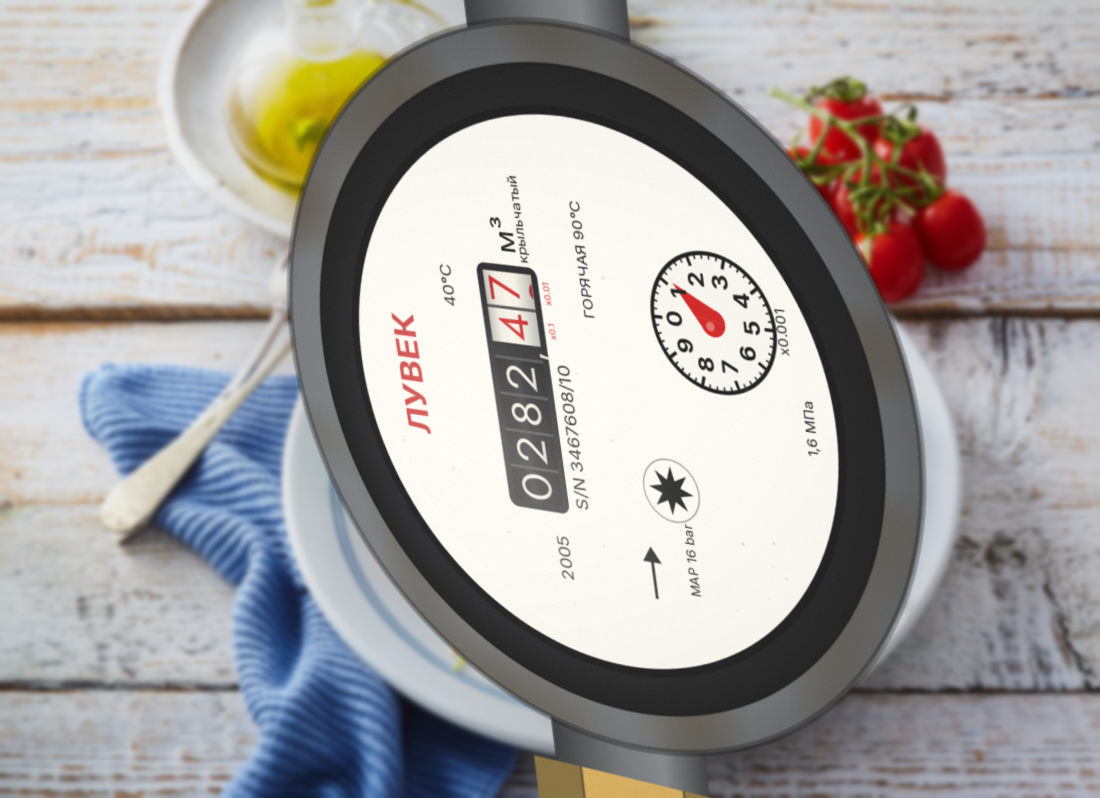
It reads 282.471 m³
